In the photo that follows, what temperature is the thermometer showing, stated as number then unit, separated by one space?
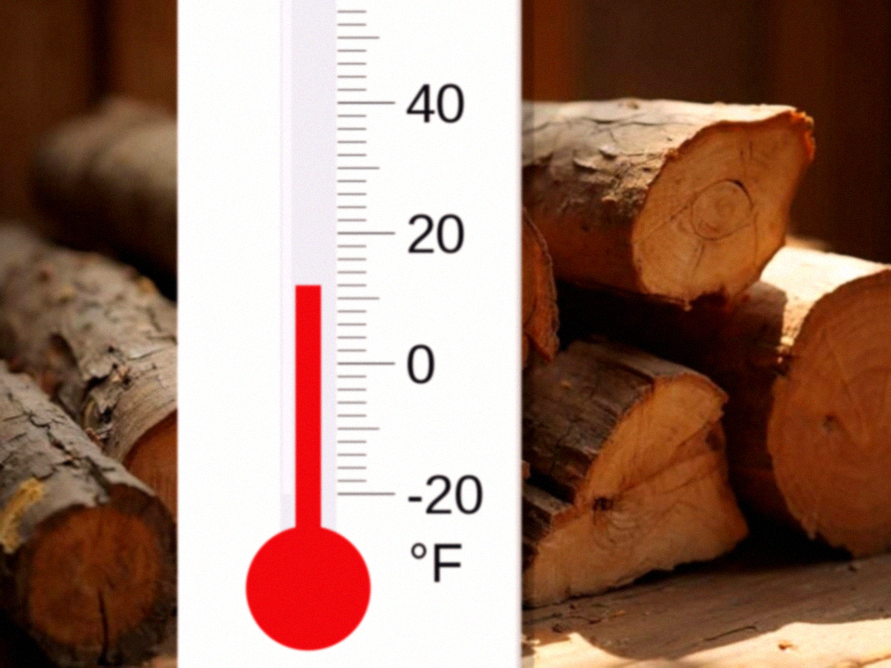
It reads 12 °F
